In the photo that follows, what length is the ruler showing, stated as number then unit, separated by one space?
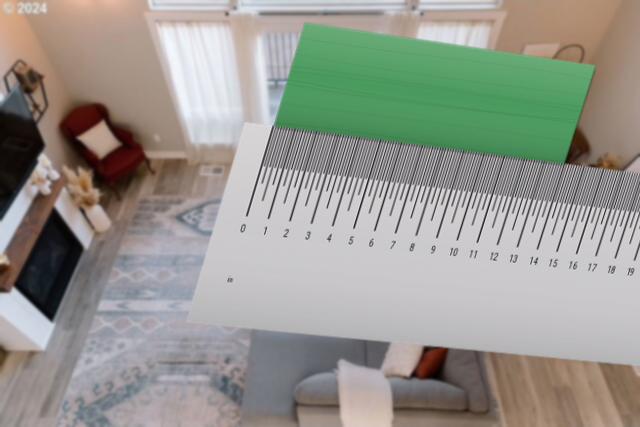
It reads 14 in
